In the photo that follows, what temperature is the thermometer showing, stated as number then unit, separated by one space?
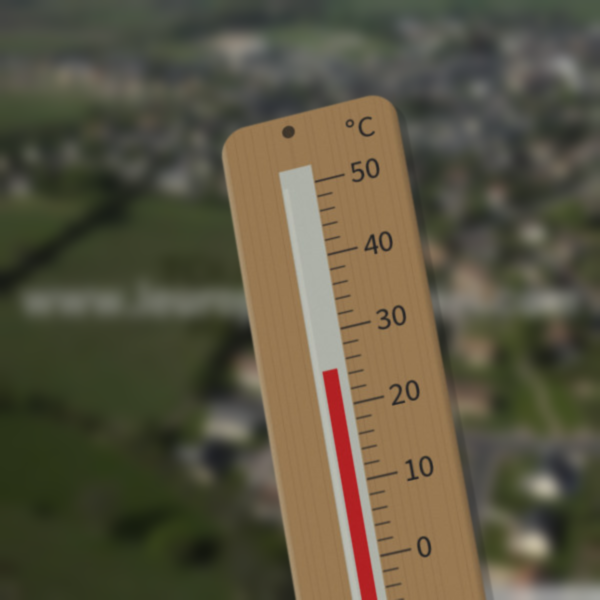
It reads 25 °C
